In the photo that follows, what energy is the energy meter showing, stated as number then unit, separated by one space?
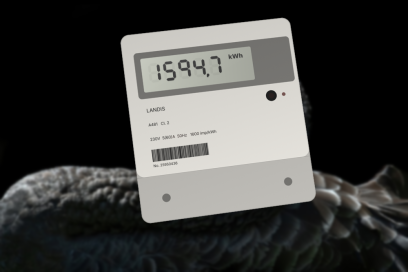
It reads 1594.7 kWh
